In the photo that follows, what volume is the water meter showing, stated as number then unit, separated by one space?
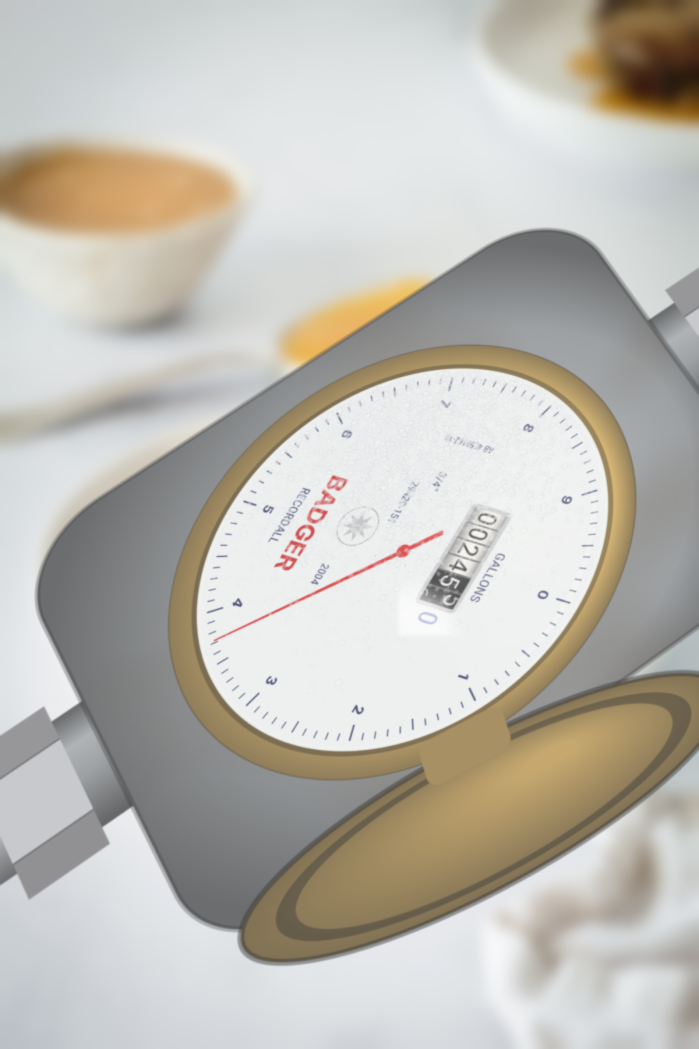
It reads 24553.7 gal
